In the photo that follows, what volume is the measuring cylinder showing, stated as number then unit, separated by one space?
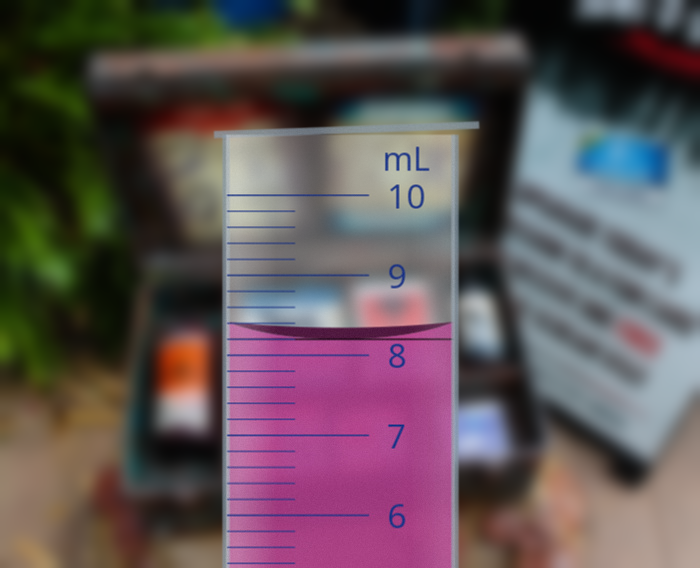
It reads 8.2 mL
